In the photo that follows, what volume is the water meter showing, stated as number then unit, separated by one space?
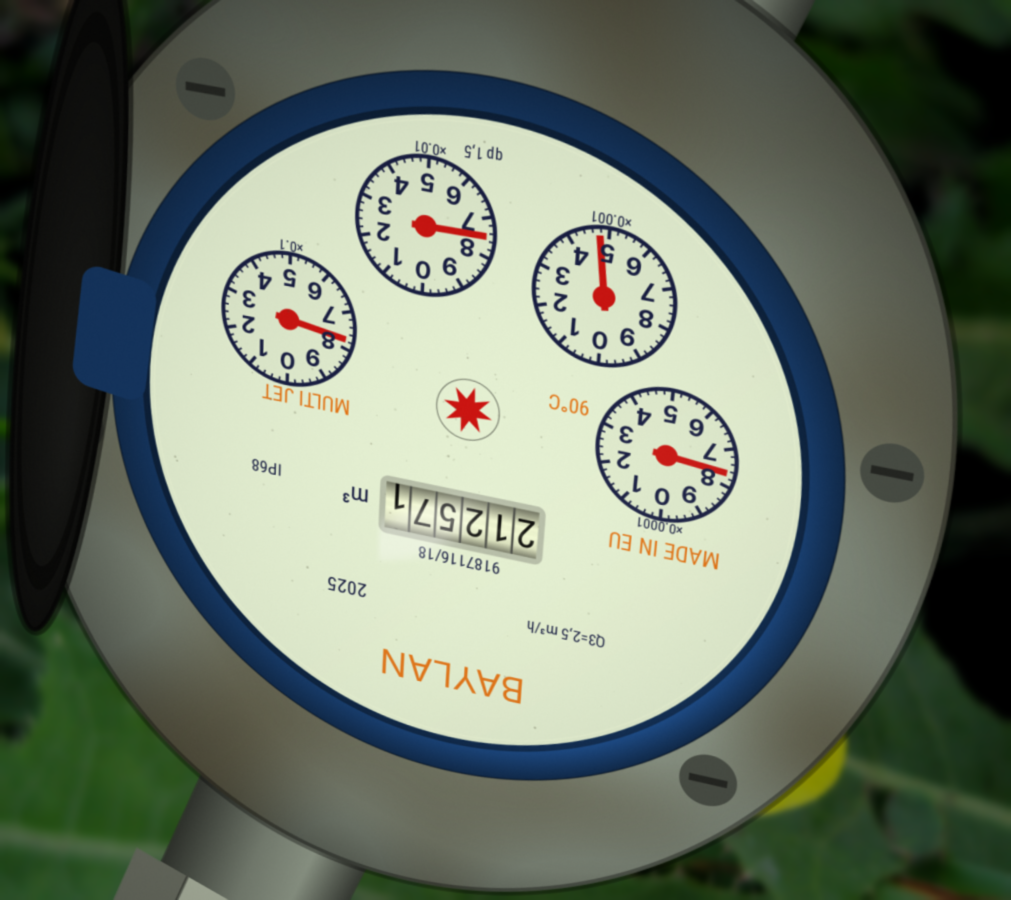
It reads 212570.7747 m³
